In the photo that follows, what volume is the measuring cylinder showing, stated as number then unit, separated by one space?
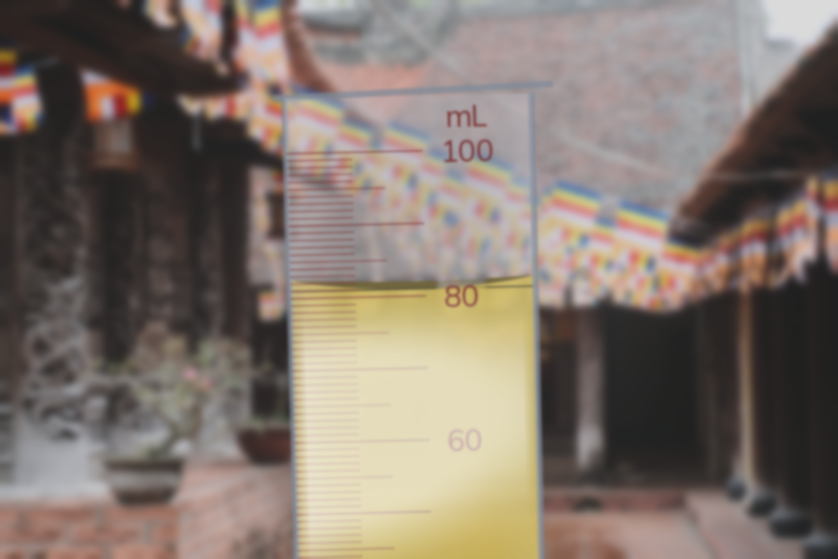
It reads 81 mL
